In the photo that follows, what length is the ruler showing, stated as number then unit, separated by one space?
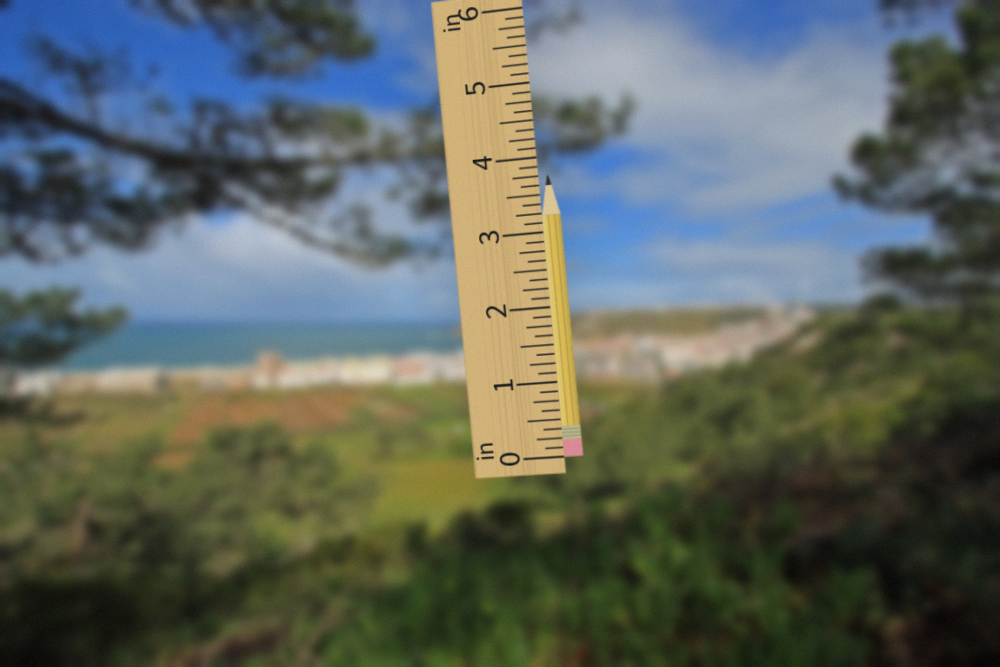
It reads 3.75 in
